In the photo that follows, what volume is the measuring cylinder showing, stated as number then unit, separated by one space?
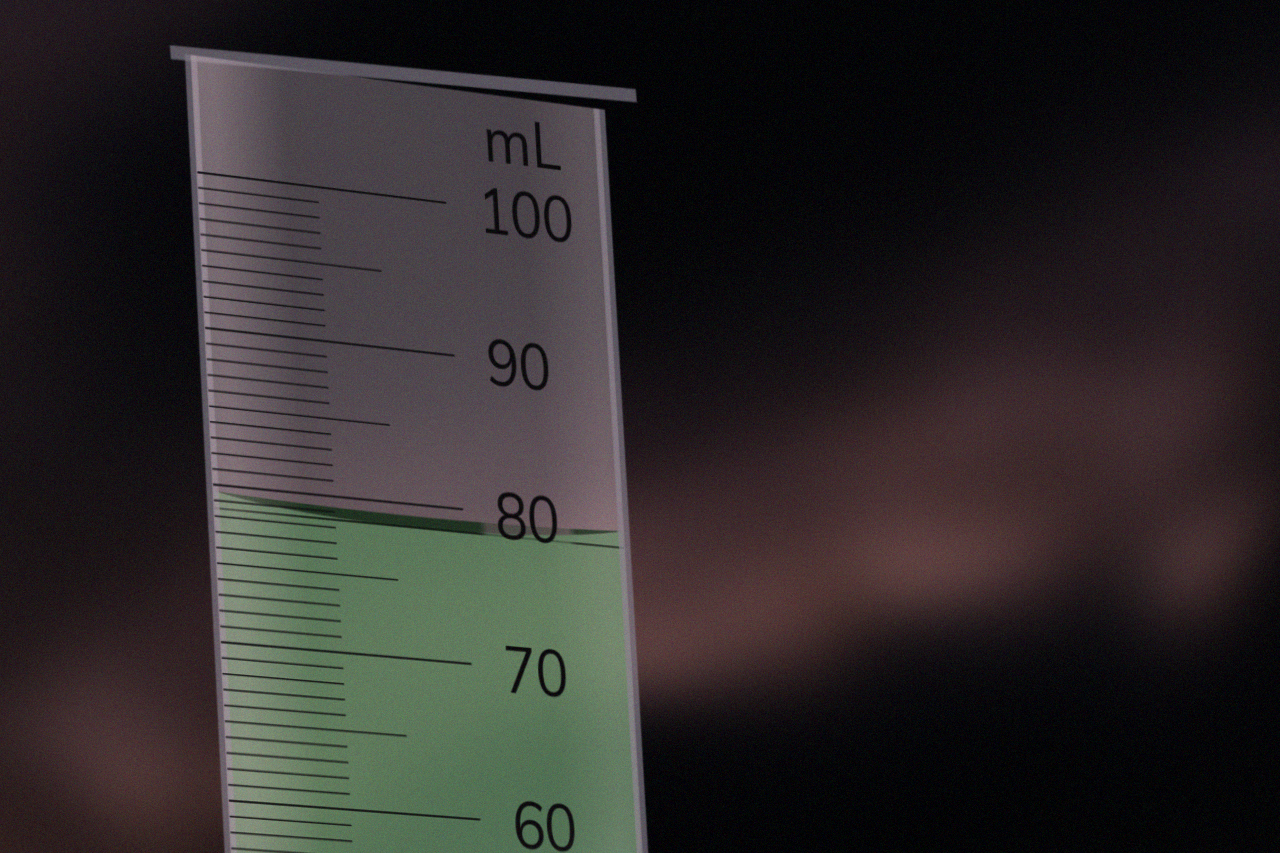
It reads 78.5 mL
